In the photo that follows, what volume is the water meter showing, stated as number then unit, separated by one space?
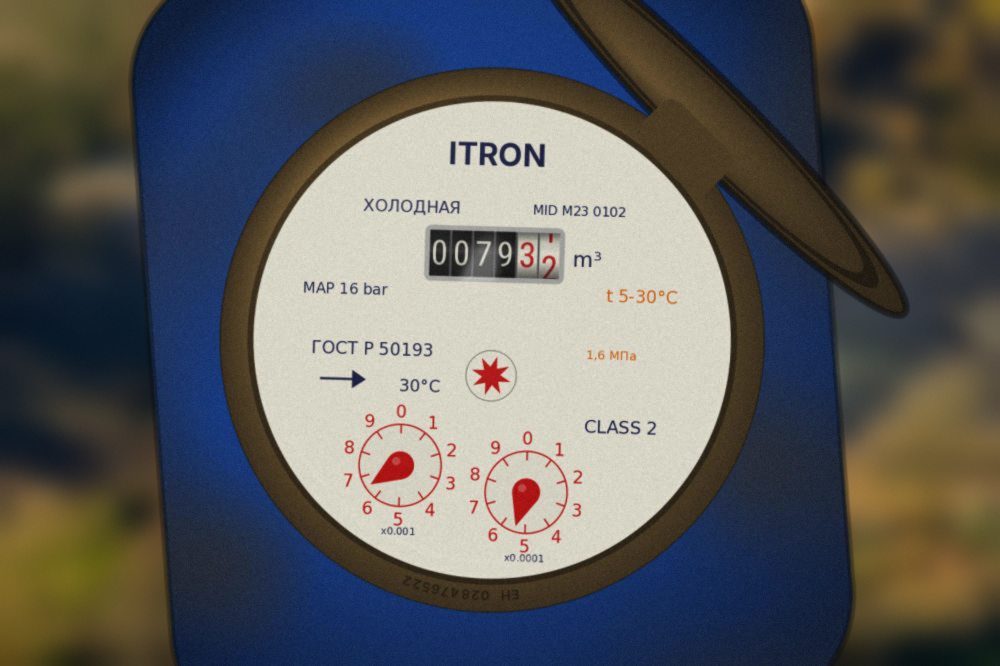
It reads 79.3165 m³
